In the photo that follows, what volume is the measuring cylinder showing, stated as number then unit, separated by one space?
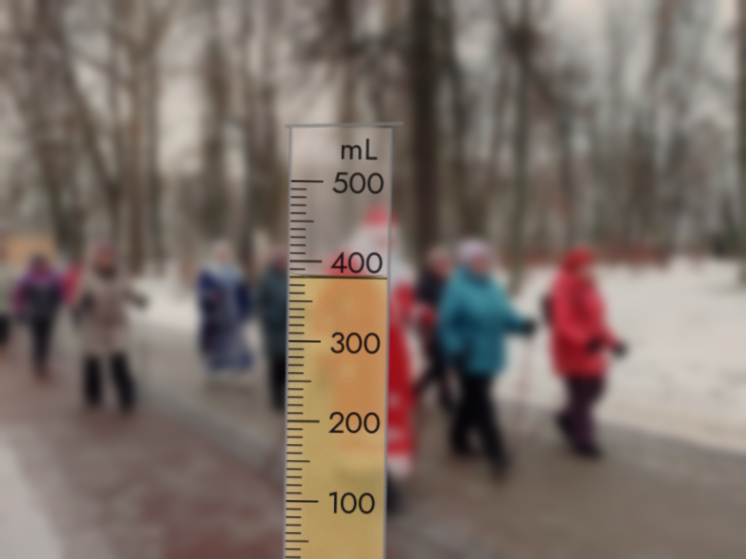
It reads 380 mL
